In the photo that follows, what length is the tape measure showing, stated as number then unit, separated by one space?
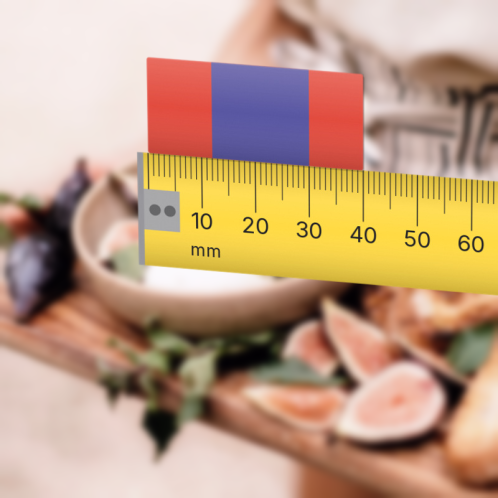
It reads 40 mm
